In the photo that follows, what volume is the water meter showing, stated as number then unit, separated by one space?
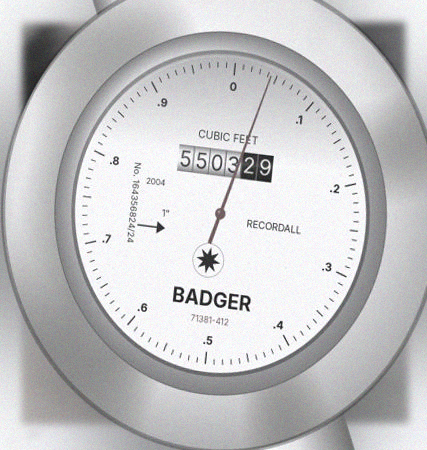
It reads 550329.04 ft³
